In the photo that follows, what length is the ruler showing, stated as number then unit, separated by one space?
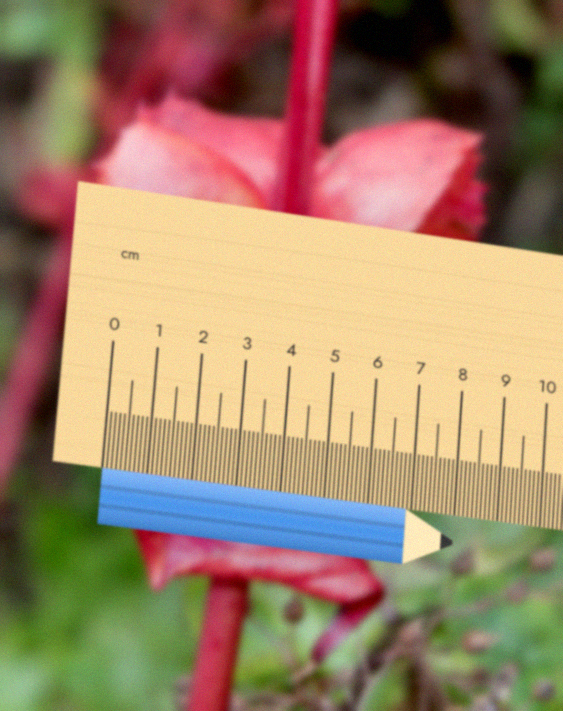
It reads 8 cm
